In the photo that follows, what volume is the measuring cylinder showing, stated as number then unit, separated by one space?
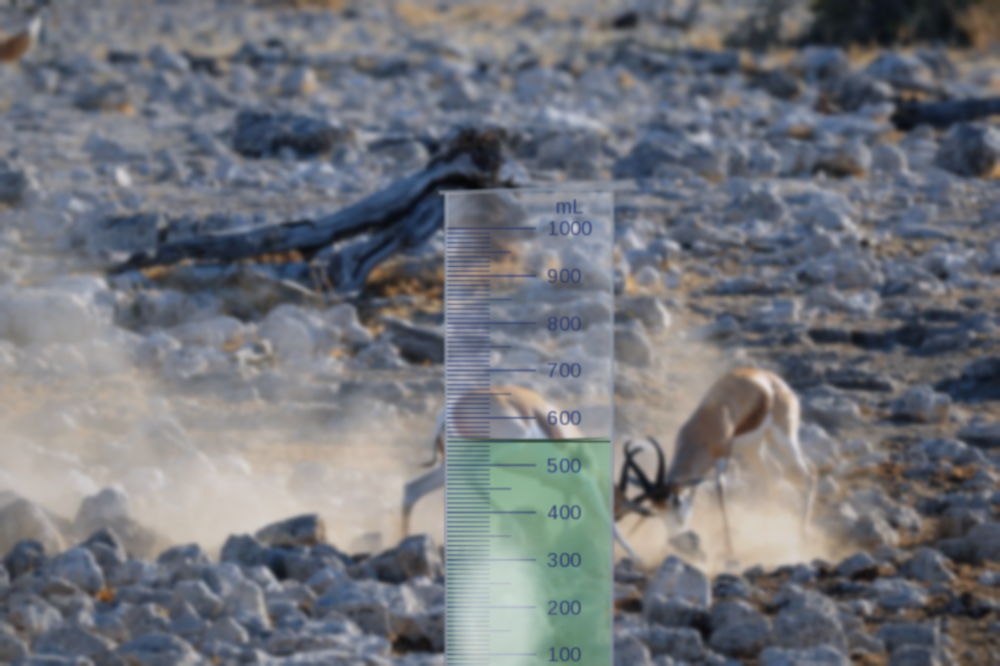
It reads 550 mL
